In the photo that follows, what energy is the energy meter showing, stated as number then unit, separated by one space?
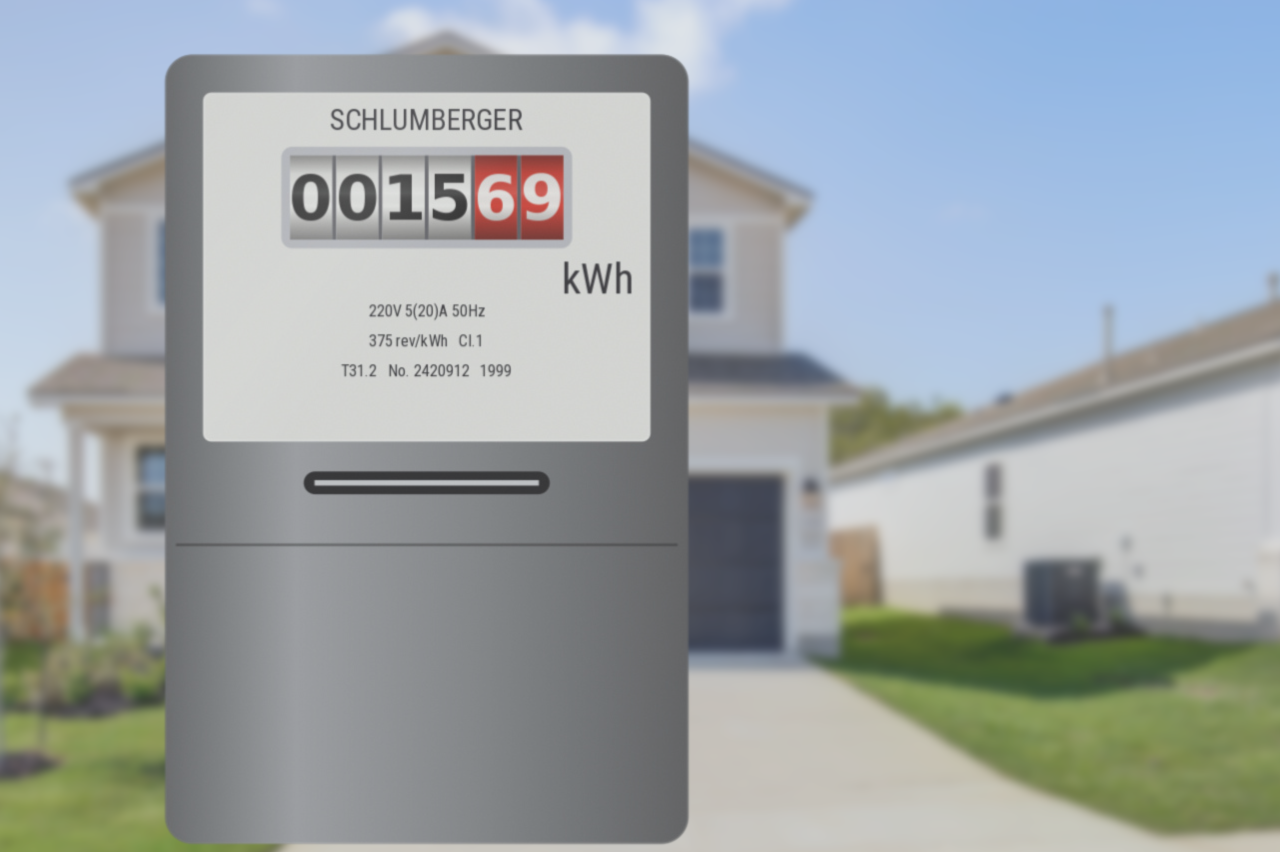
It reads 15.69 kWh
